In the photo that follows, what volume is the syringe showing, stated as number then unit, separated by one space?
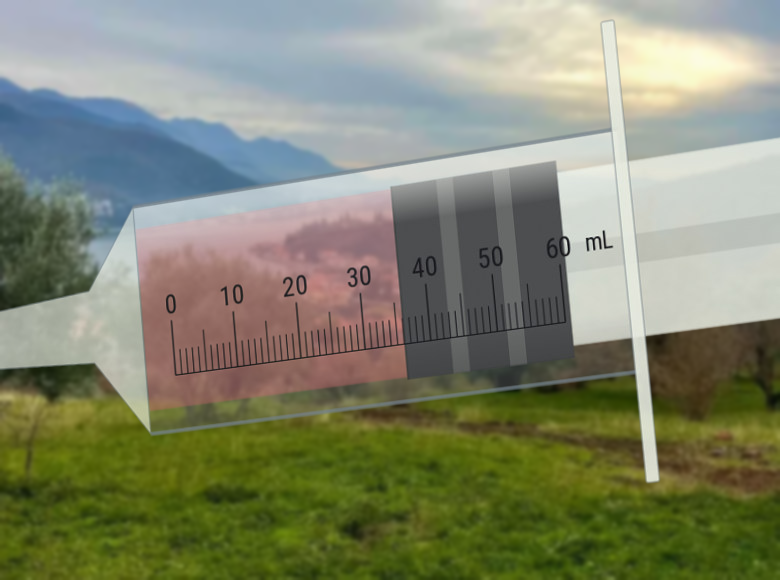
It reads 36 mL
